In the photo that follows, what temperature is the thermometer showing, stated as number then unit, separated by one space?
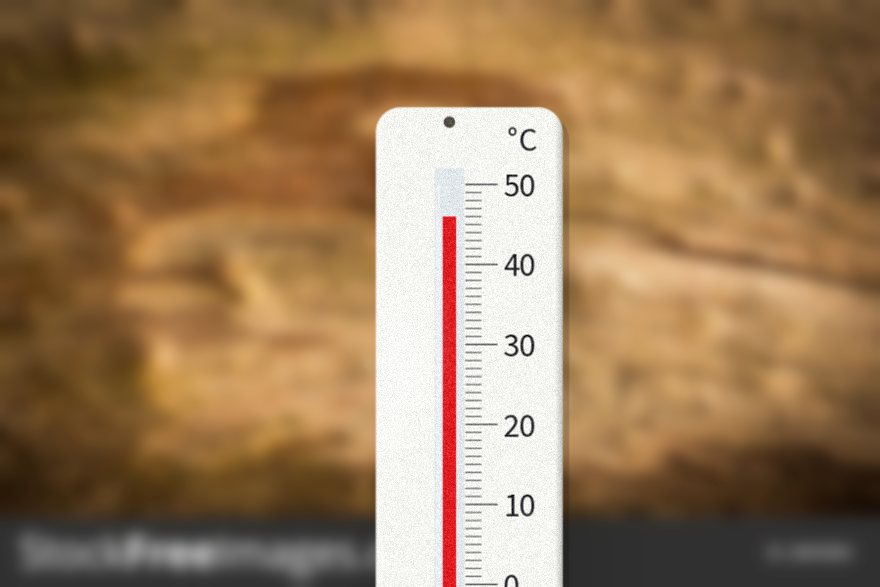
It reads 46 °C
